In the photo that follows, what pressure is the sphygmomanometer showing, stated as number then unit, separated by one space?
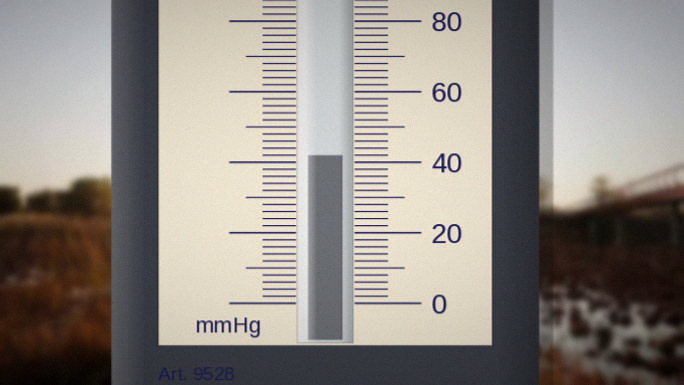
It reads 42 mmHg
